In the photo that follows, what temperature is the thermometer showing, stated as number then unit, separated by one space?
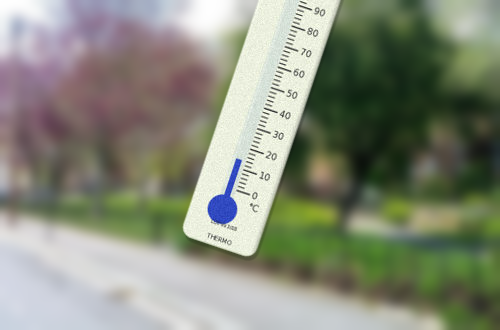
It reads 14 °C
